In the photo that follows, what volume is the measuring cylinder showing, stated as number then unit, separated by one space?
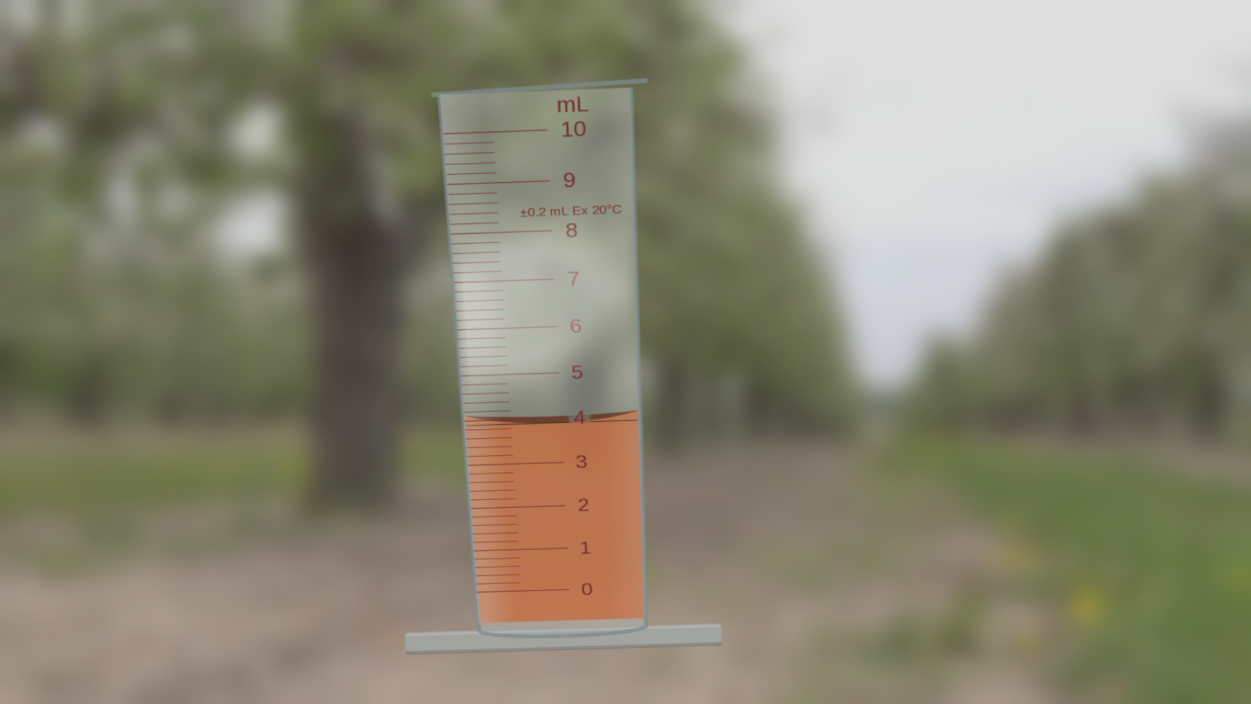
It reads 3.9 mL
